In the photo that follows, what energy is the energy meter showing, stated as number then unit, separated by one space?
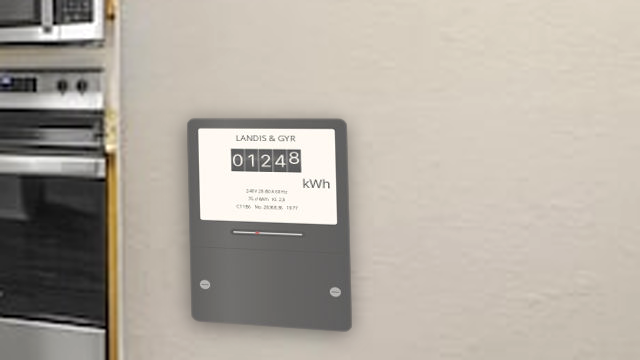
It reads 1248 kWh
